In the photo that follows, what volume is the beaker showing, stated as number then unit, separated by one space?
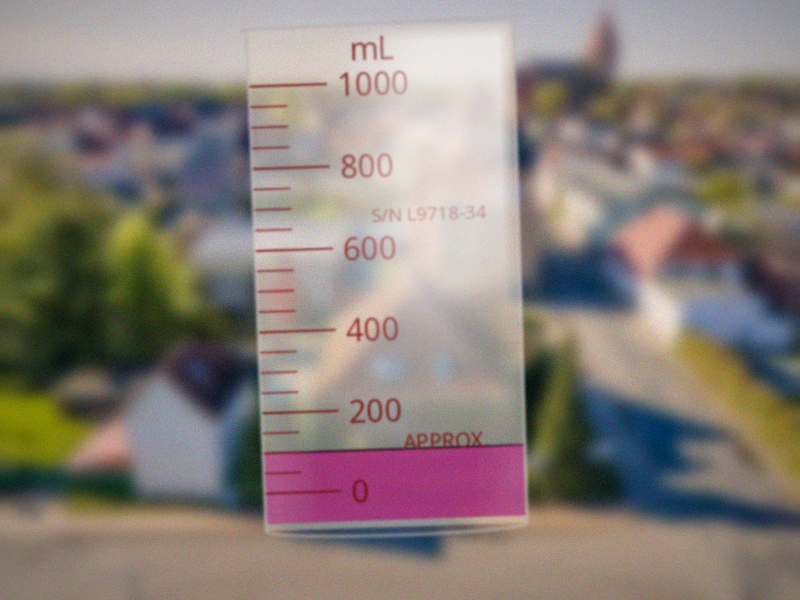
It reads 100 mL
